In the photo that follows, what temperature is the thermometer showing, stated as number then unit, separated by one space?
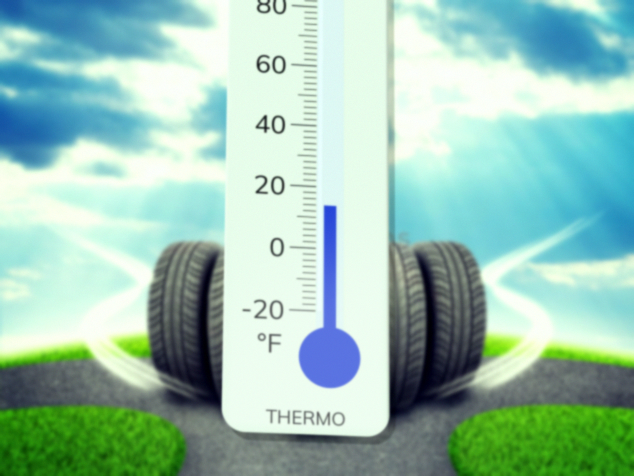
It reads 14 °F
